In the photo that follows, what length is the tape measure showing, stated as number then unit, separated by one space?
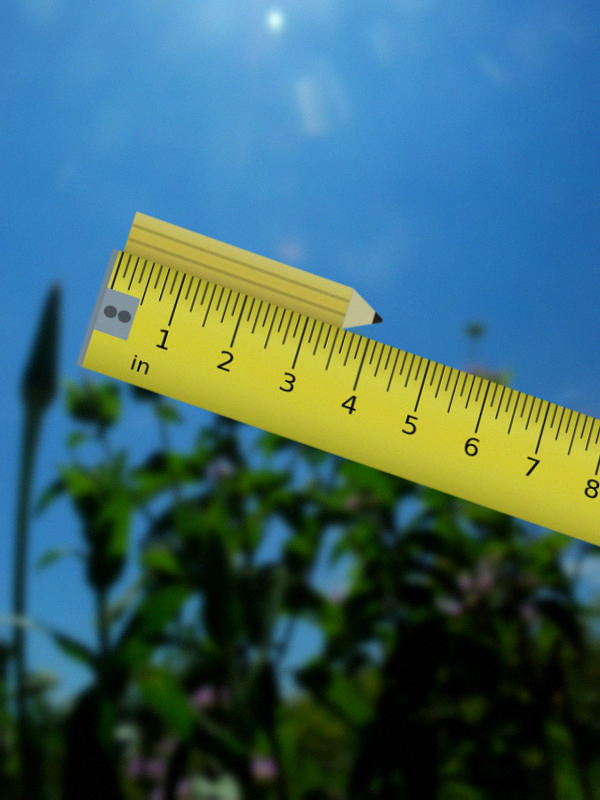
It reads 4.125 in
